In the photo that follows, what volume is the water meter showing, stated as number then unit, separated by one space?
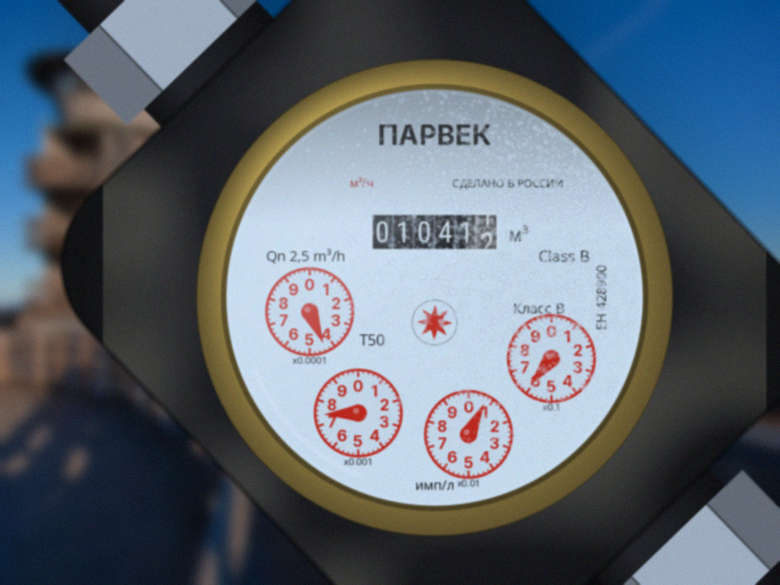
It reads 10411.6074 m³
